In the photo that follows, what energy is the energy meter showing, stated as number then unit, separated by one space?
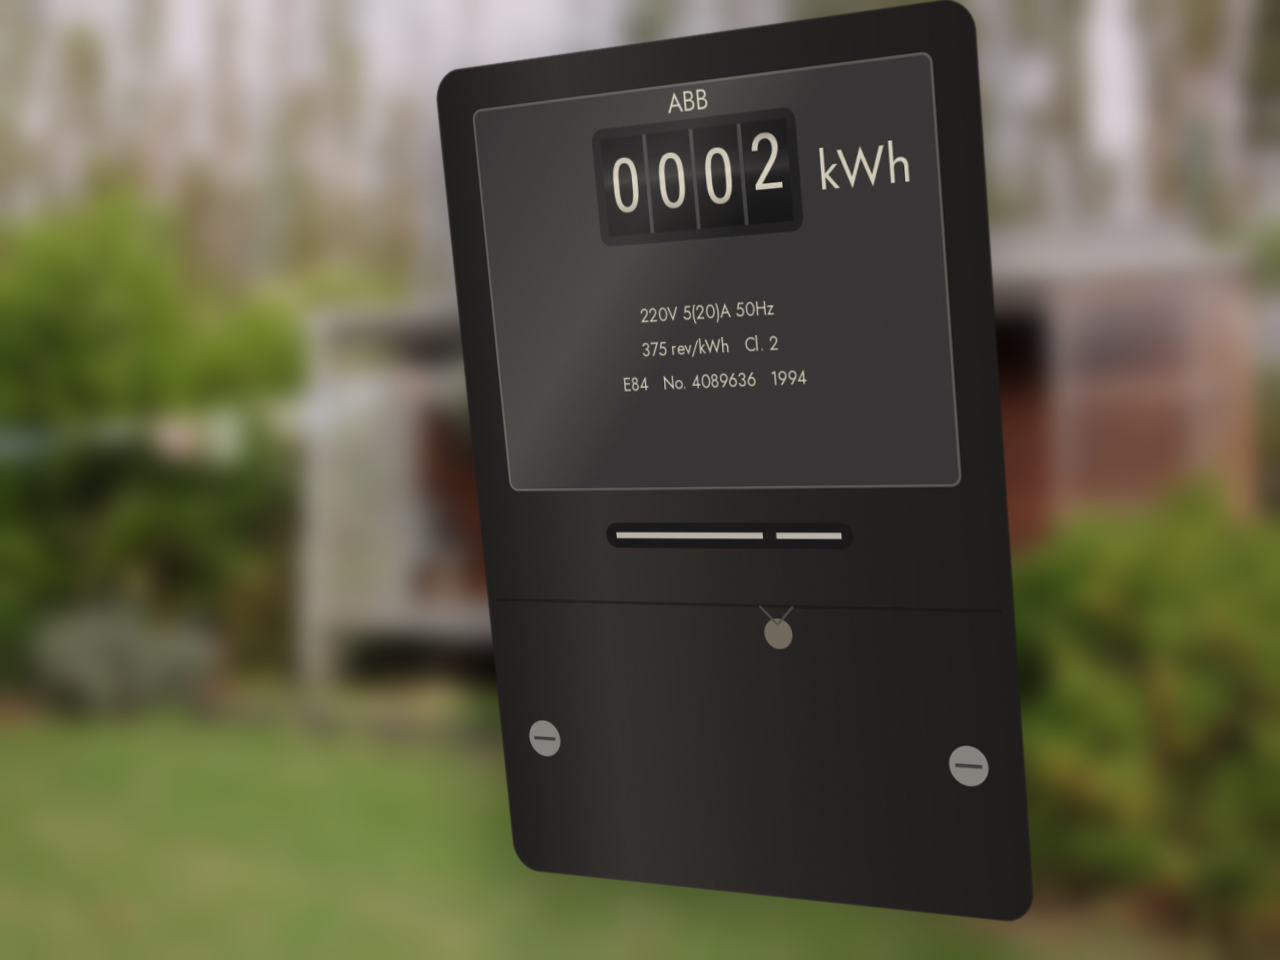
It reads 2 kWh
